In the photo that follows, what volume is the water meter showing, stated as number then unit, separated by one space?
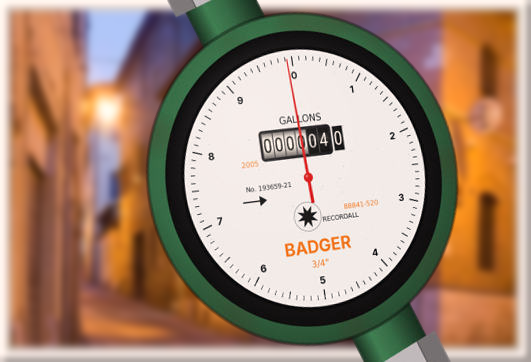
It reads 39.9 gal
